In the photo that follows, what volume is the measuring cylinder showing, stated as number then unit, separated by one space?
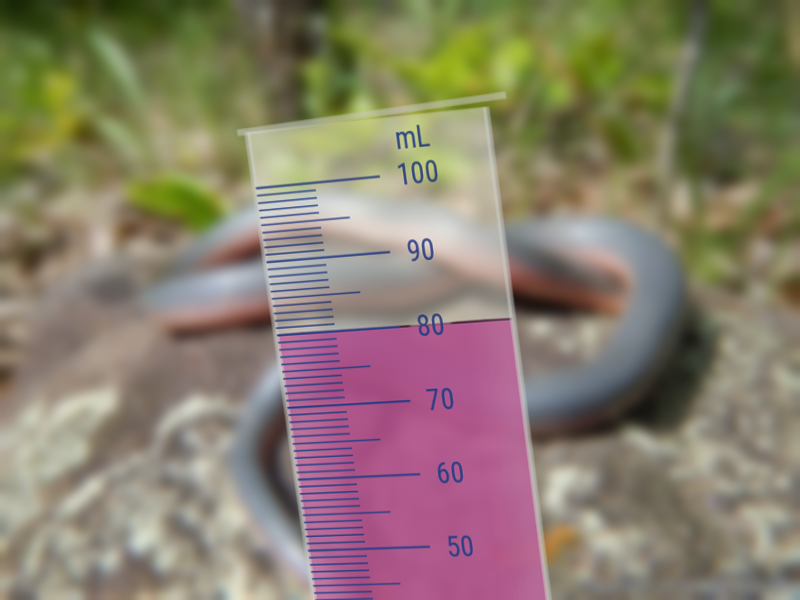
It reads 80 mL
